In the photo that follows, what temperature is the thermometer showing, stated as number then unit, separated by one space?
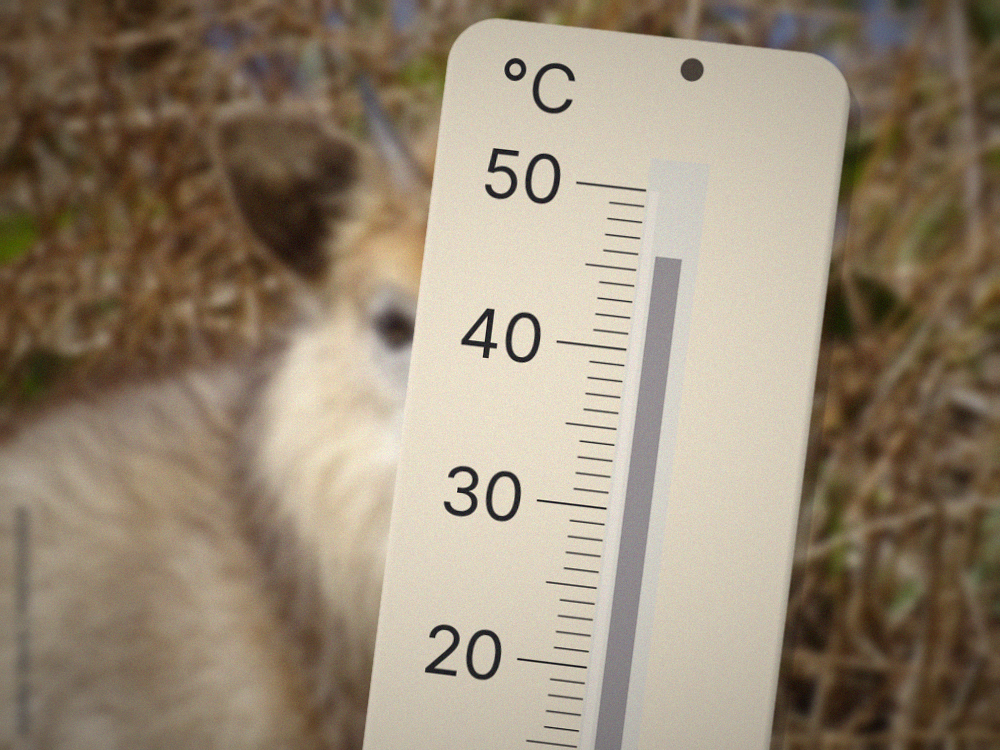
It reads 46 °C
